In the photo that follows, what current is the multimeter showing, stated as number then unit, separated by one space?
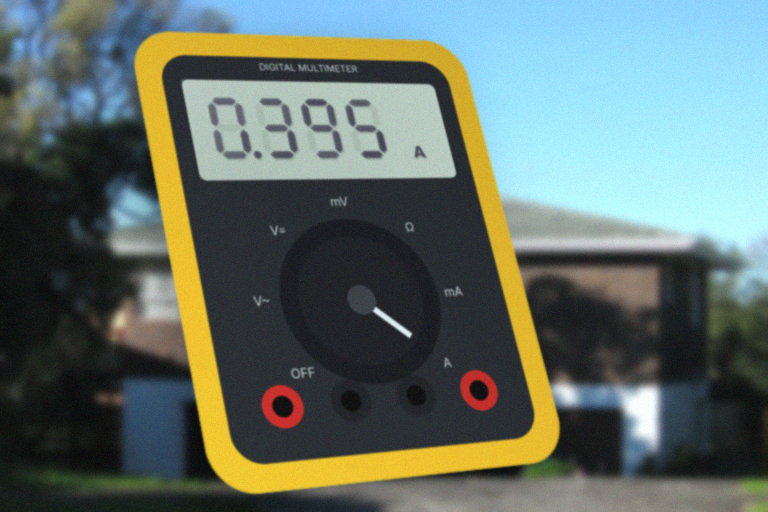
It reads 0.395 A
